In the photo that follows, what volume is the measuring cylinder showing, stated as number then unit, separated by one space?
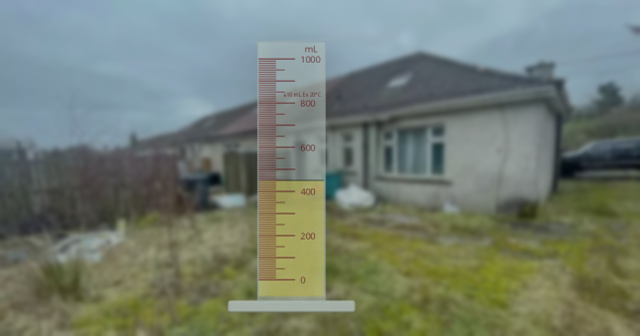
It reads 450 mL
